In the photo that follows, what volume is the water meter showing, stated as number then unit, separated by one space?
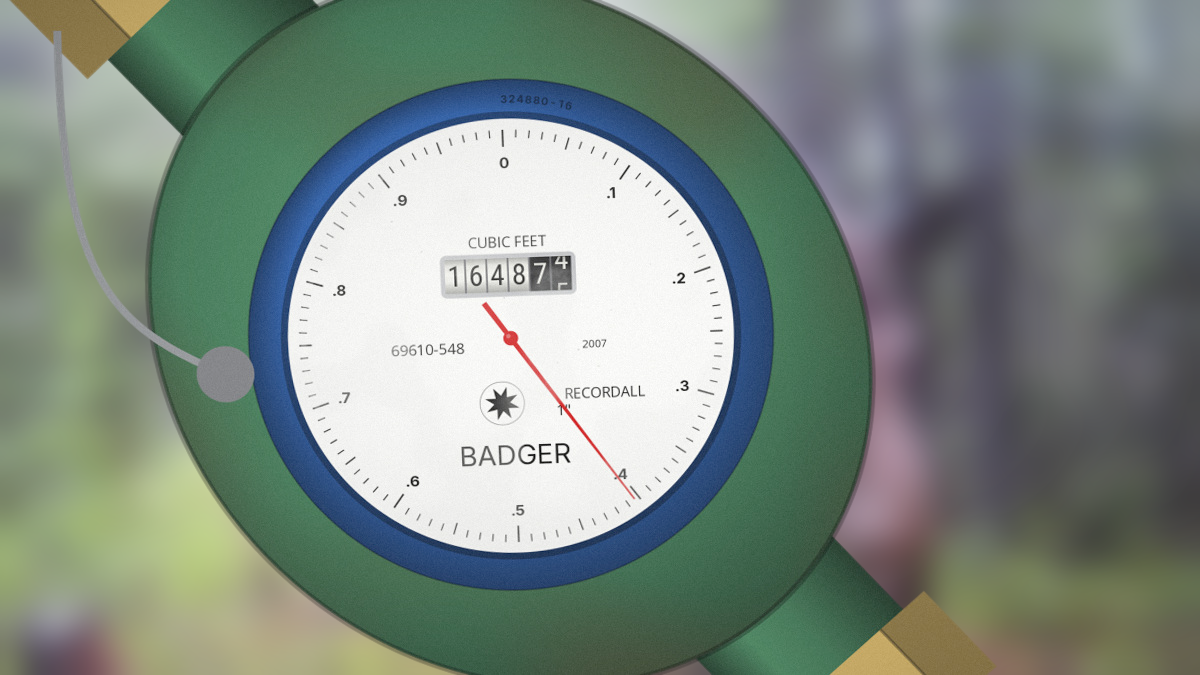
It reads 164874.40 ft³
